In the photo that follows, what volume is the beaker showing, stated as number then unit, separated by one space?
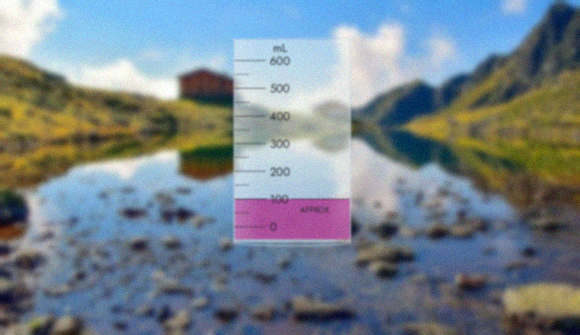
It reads 100 mL
